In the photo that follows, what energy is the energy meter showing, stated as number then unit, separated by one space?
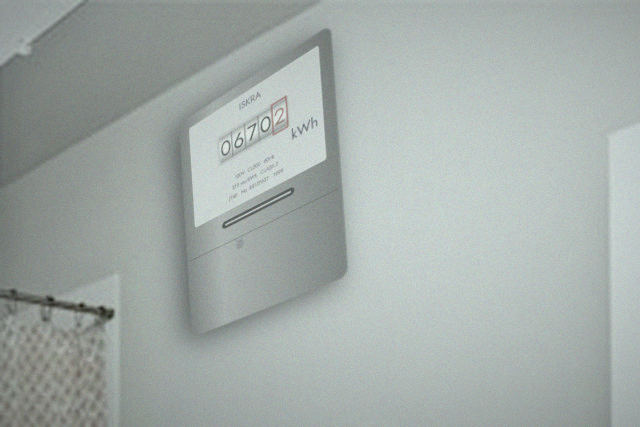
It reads 670.2 kWh
